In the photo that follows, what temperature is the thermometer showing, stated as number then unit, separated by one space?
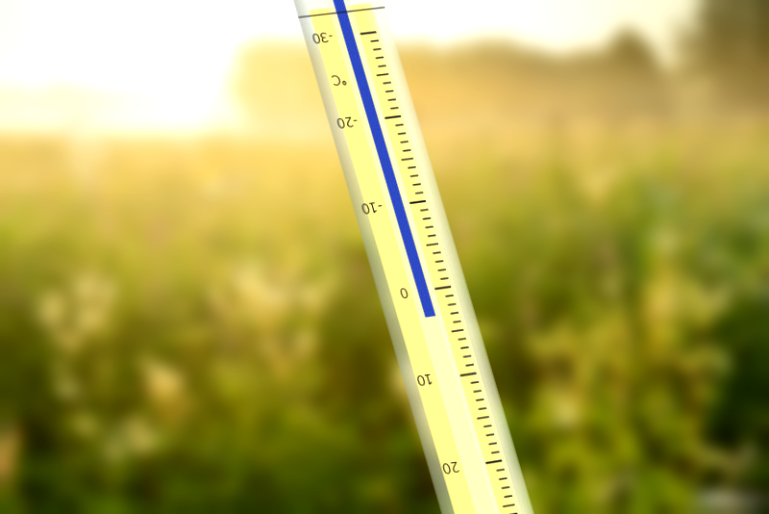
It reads 3 °C
